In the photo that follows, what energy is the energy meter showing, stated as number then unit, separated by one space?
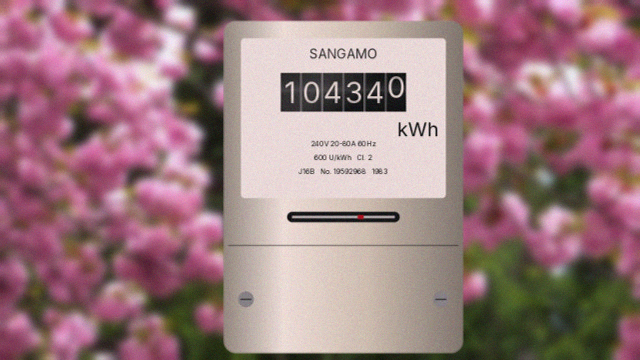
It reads 104340 kWh
